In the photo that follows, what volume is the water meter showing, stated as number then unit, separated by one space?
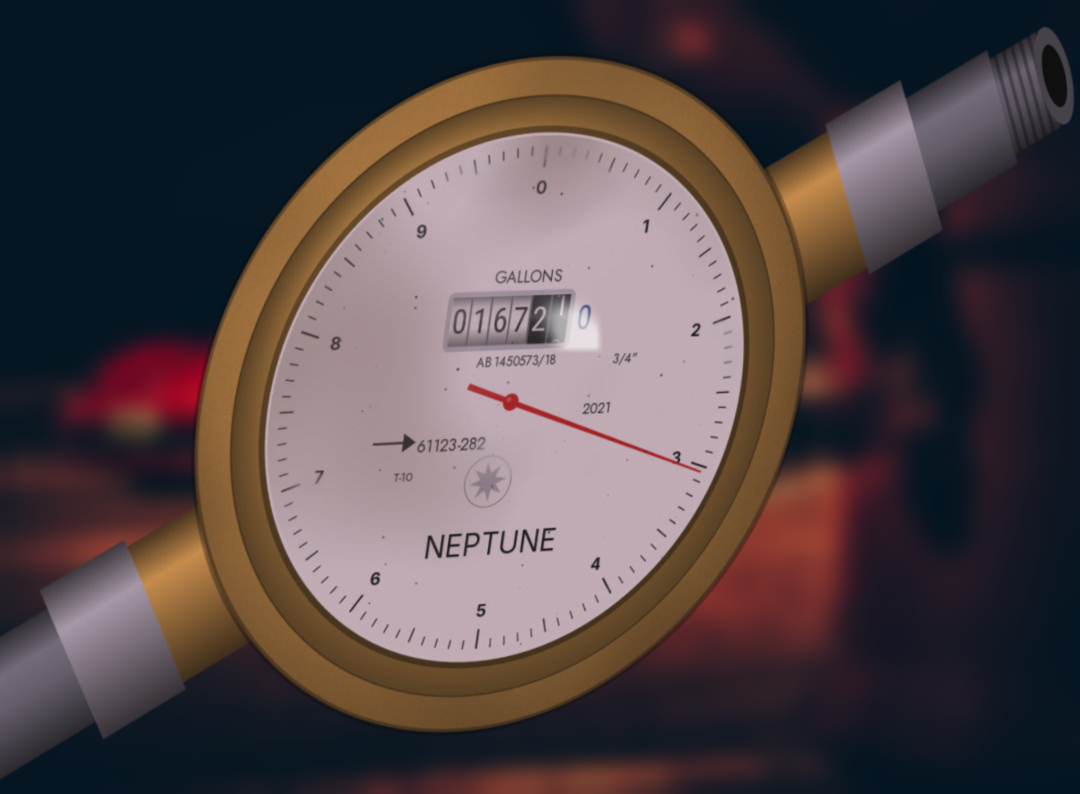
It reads 167213.0 gal
